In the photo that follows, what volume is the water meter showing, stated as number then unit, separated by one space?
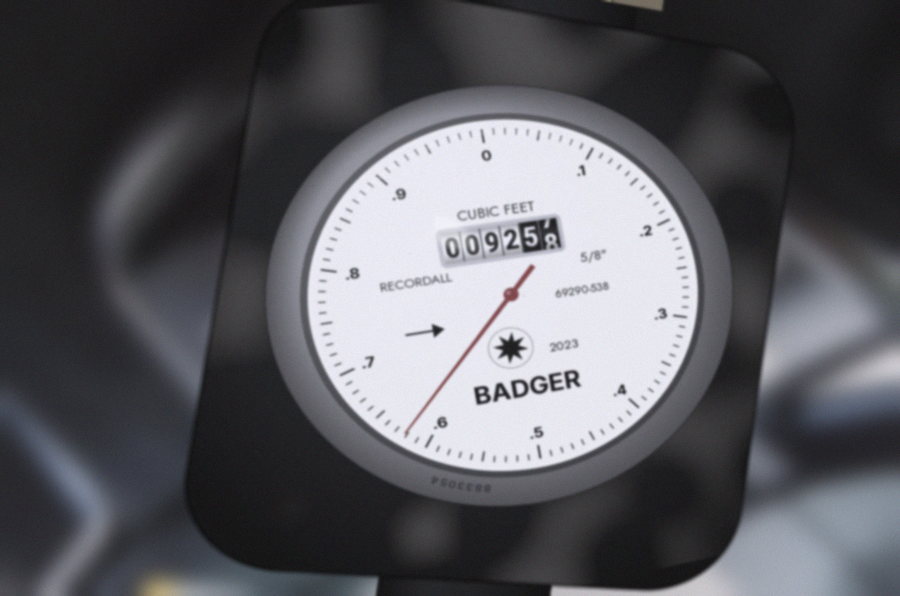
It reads 9257.62 ft³
